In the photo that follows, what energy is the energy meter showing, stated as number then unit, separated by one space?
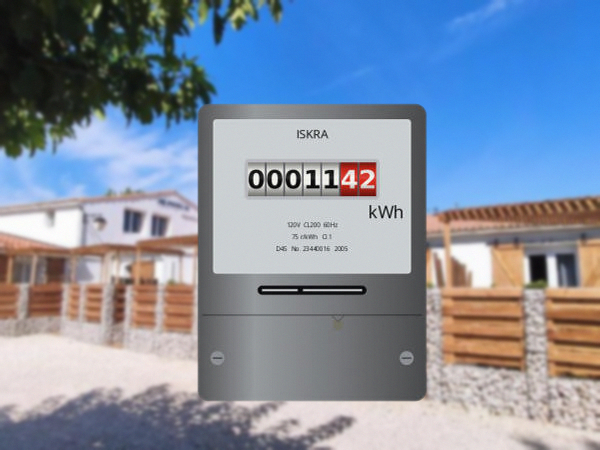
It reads 11.42 kWh
